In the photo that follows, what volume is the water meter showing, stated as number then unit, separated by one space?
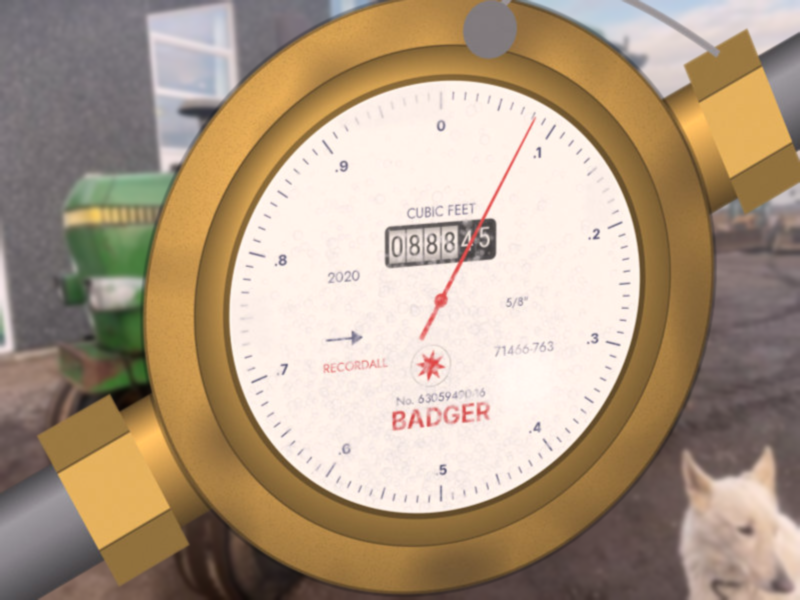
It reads 88845.08 ft³
